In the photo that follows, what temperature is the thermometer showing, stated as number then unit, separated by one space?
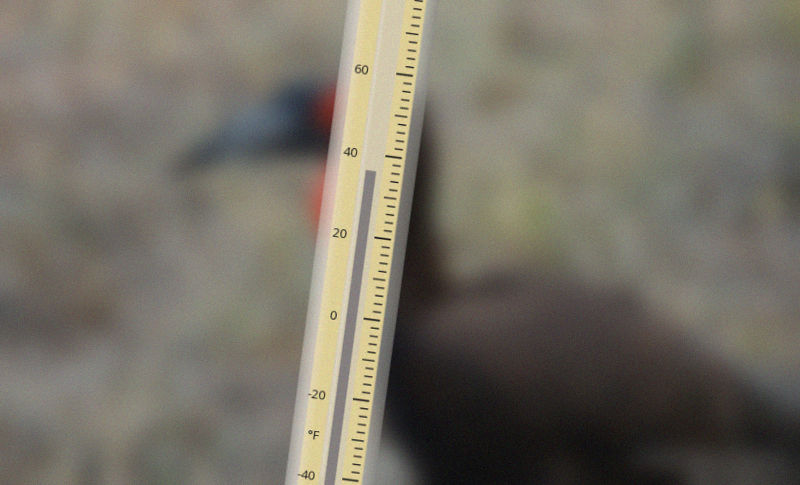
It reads 36 °F
